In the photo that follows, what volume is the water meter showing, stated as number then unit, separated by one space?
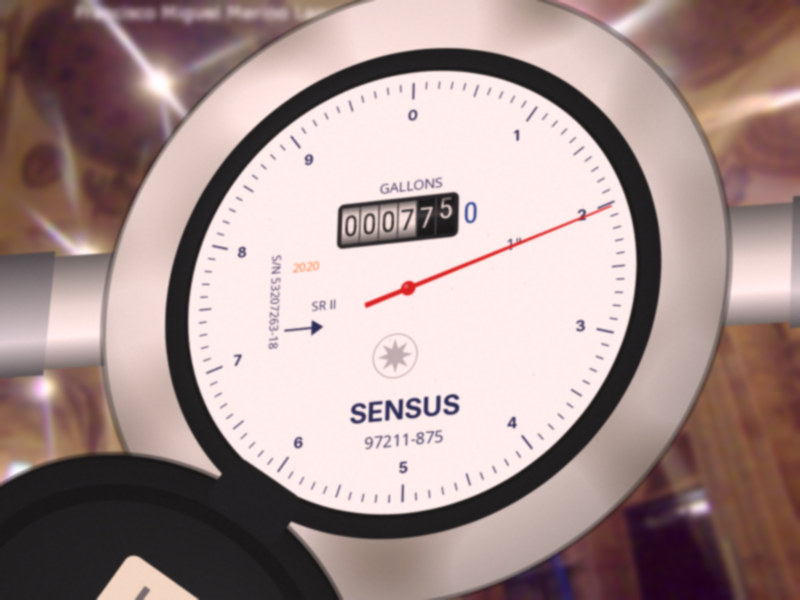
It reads 7752.0 gal
